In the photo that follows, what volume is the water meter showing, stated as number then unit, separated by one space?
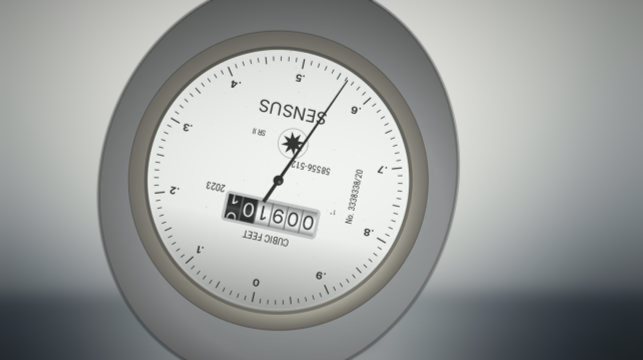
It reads 9100.56 ft³
